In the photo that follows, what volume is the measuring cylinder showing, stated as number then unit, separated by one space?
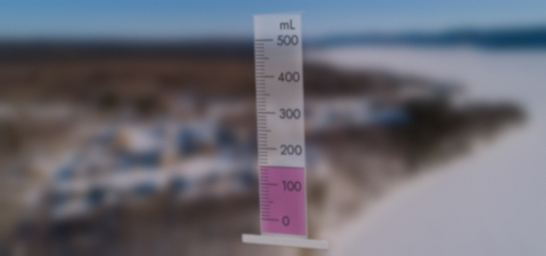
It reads 150 mL
